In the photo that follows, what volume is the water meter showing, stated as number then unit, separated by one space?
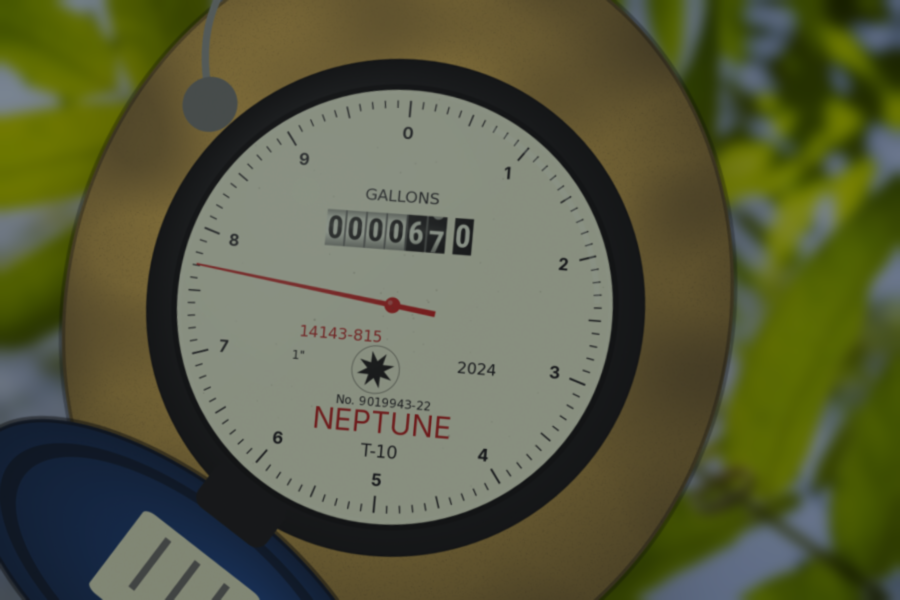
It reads 667.7 gal
